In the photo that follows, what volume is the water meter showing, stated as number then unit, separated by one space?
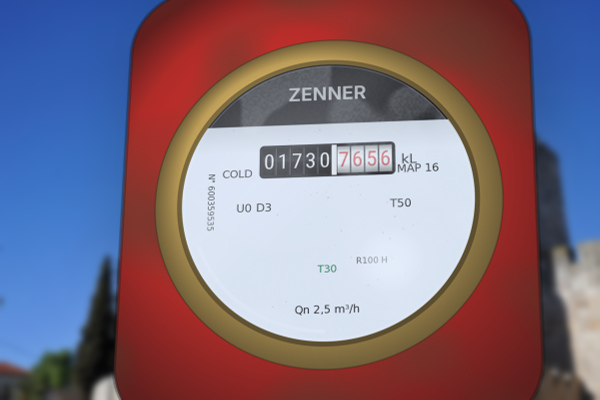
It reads 1730.7656 kL
